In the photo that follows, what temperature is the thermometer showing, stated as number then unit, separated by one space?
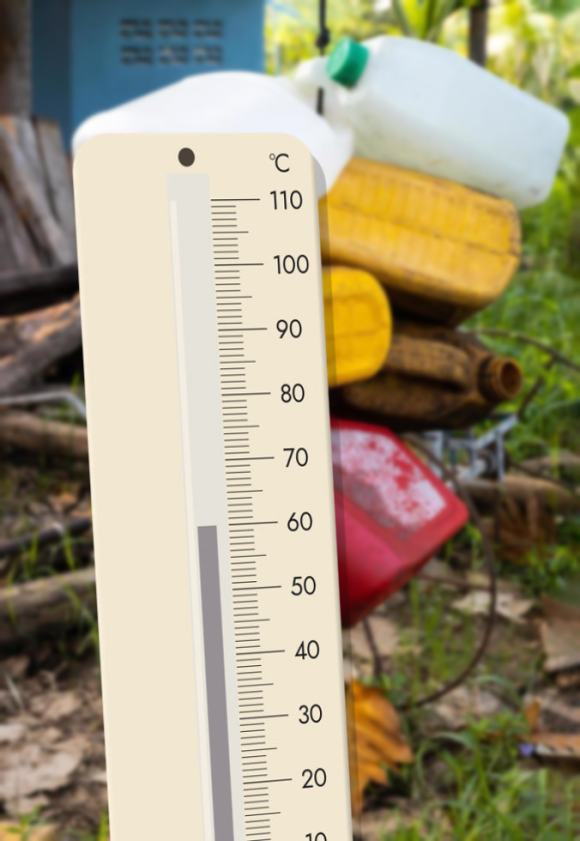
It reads 60 °C
